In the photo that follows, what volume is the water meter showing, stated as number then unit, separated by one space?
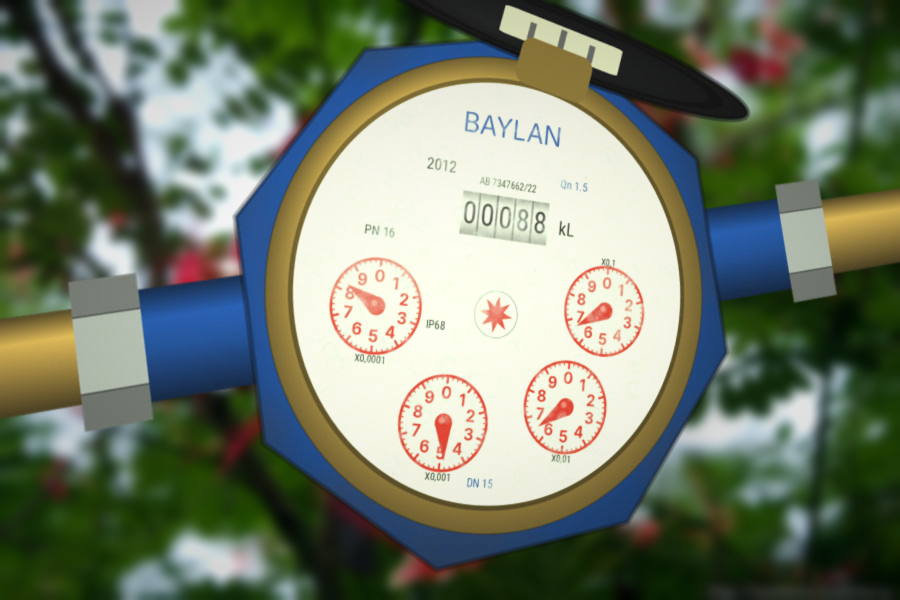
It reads 88.6648 kL
